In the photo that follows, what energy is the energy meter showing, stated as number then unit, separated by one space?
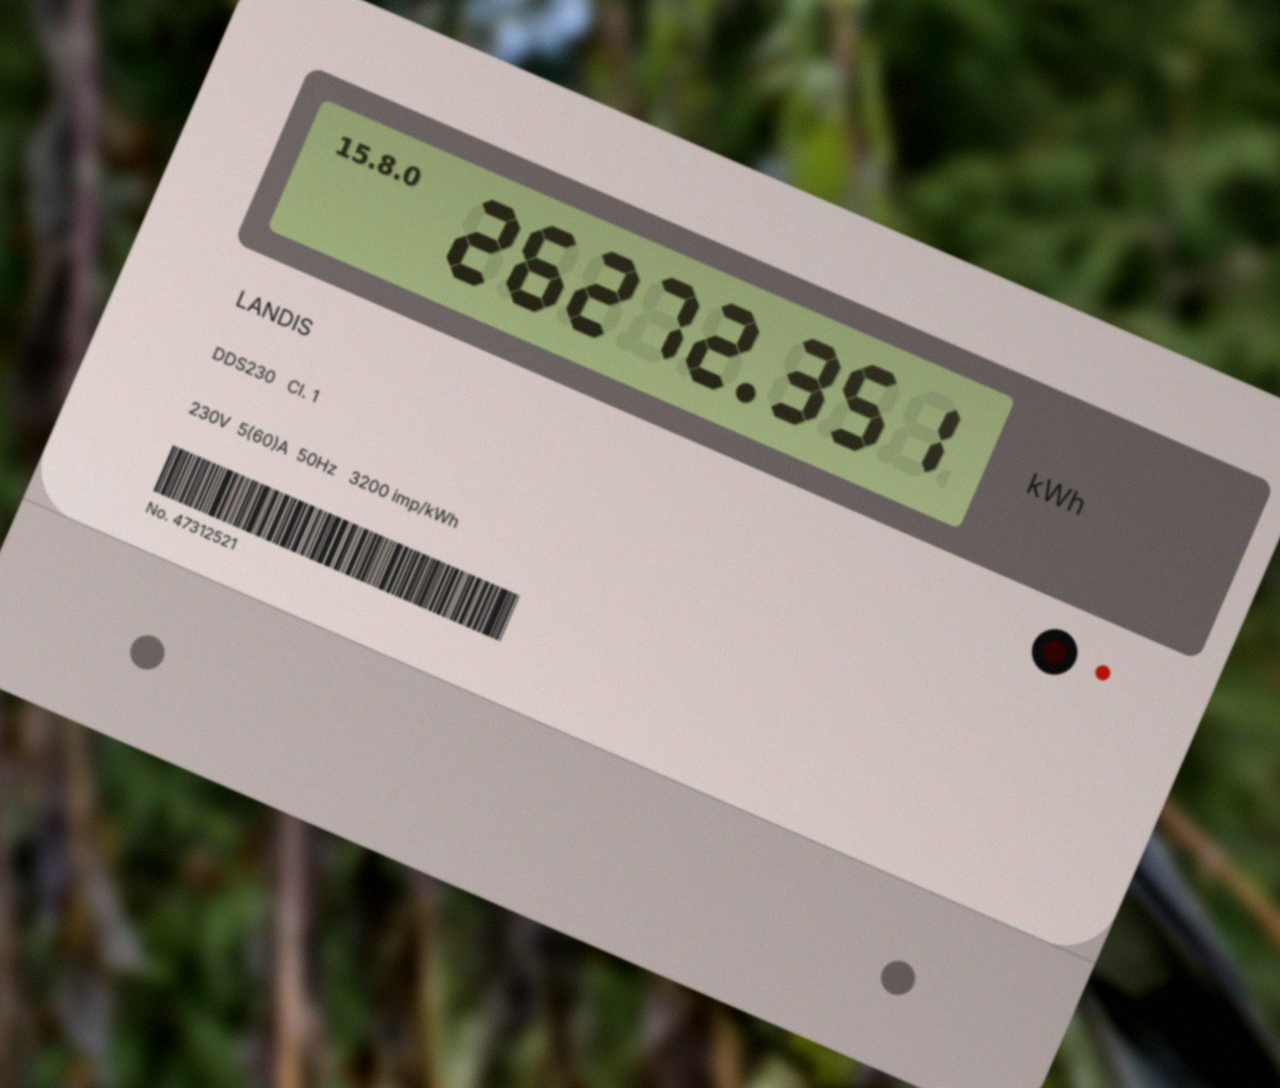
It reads 26272.351 kWh
